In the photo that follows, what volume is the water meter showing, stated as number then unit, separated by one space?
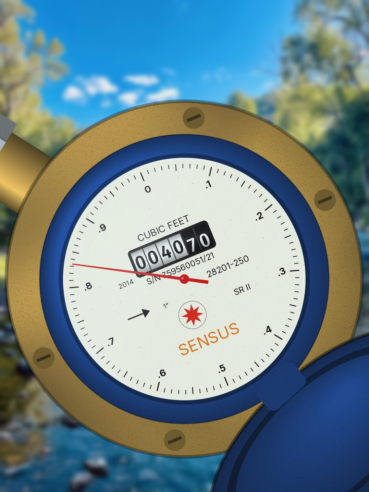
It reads 4069.83 ft³
